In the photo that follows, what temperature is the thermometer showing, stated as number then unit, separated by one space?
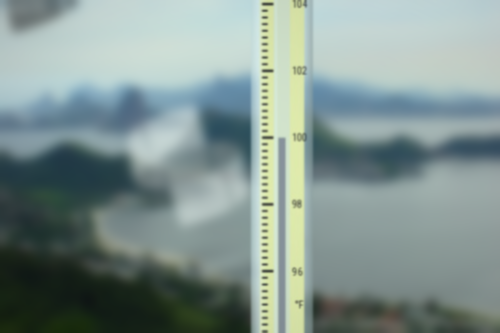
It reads 100 °F
